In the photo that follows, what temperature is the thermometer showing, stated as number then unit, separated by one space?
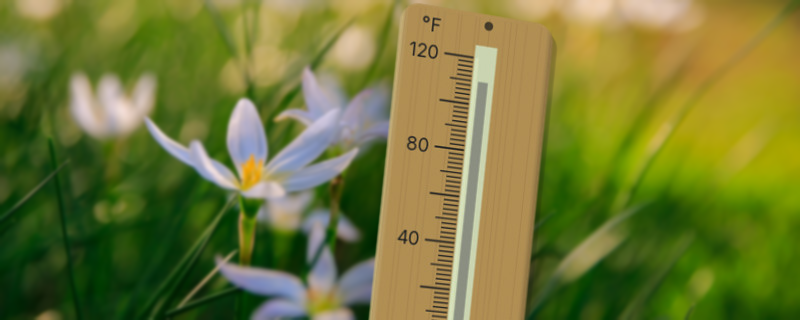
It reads 110 °F
